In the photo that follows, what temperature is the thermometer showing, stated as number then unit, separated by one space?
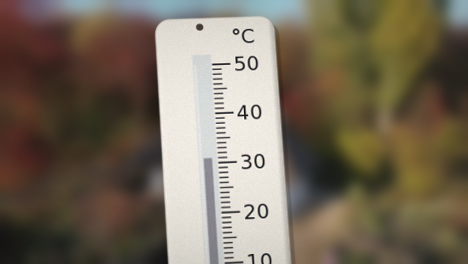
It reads 31 °C
